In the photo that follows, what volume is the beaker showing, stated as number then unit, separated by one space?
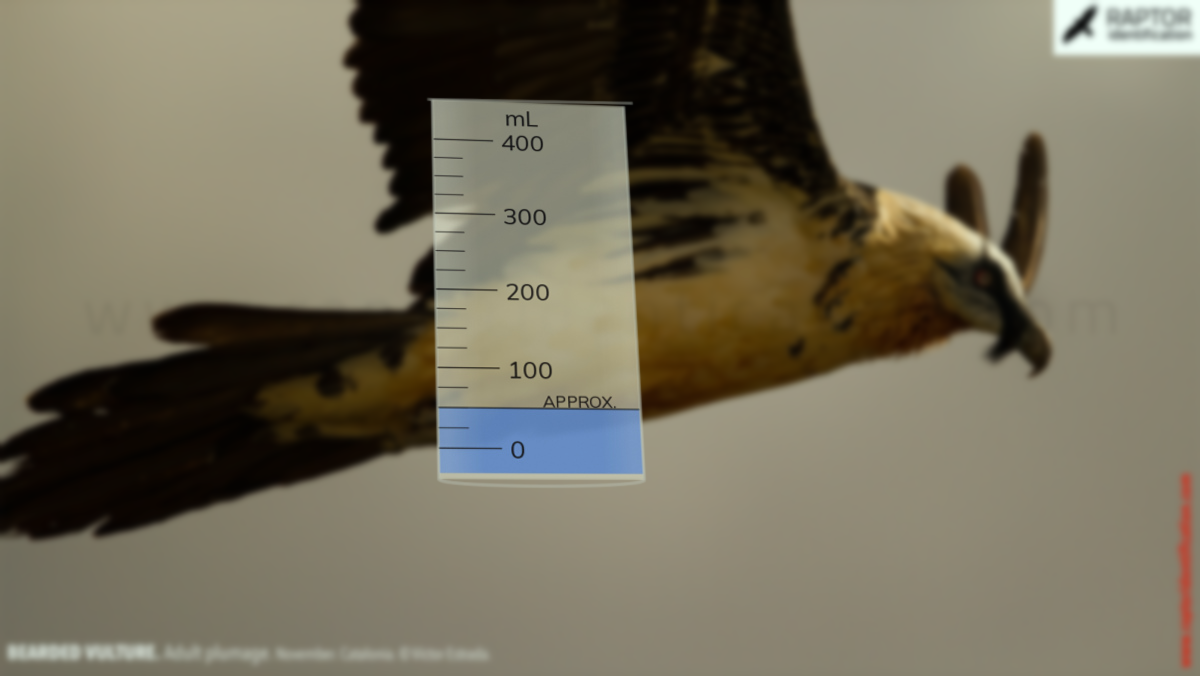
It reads 50 mL
